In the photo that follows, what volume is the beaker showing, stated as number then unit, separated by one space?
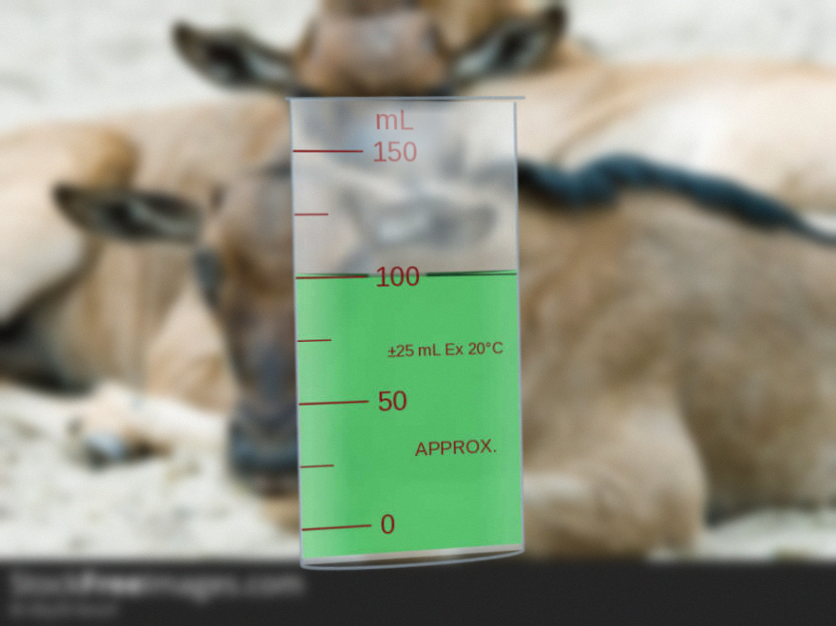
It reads 100 mL
